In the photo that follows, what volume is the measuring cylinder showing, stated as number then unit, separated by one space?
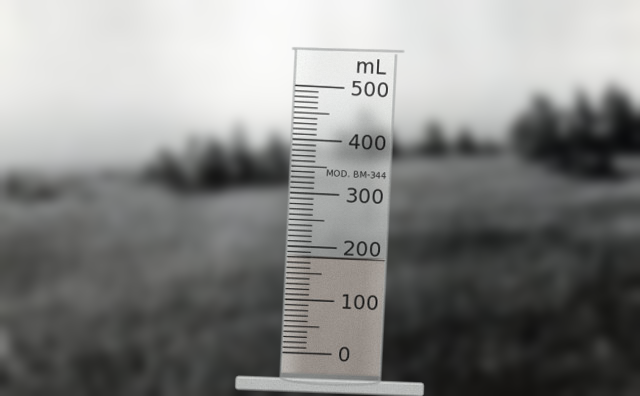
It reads 180 mL
